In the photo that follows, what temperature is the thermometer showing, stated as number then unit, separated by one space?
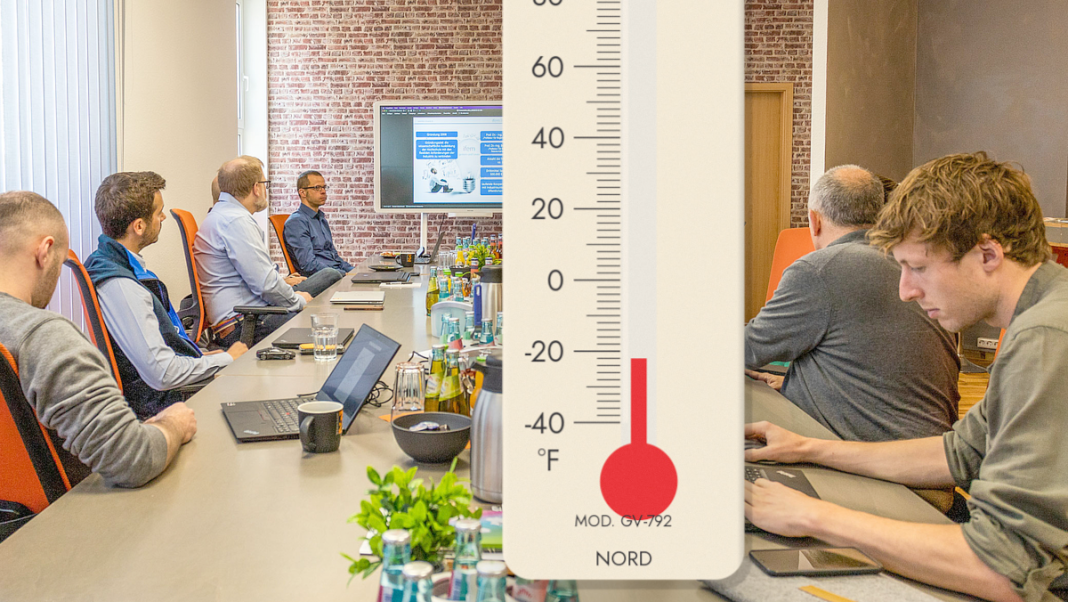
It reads -22 °F
